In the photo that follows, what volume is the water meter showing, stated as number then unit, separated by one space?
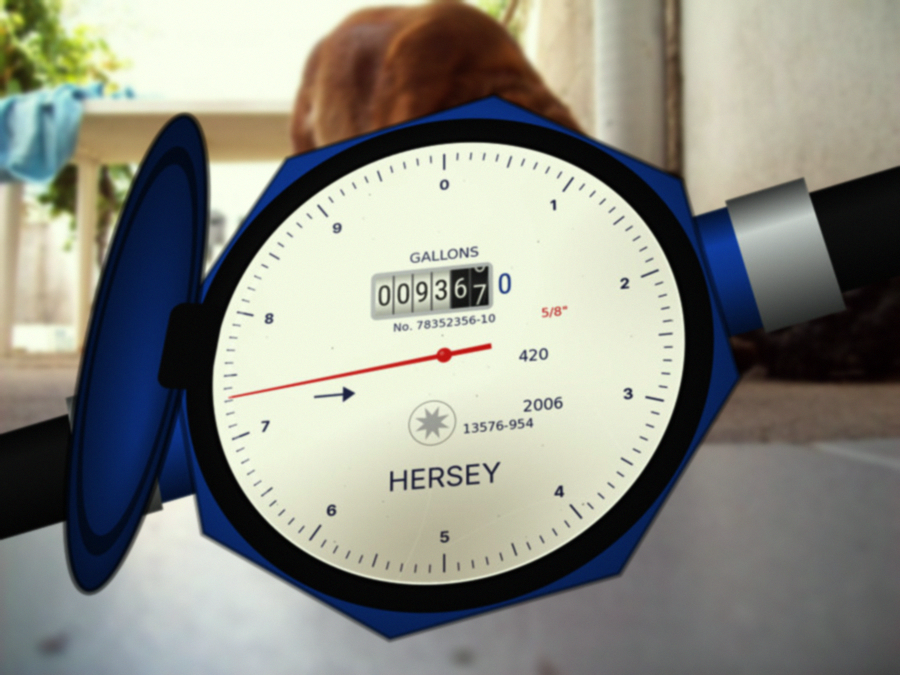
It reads 93667.3 gal
